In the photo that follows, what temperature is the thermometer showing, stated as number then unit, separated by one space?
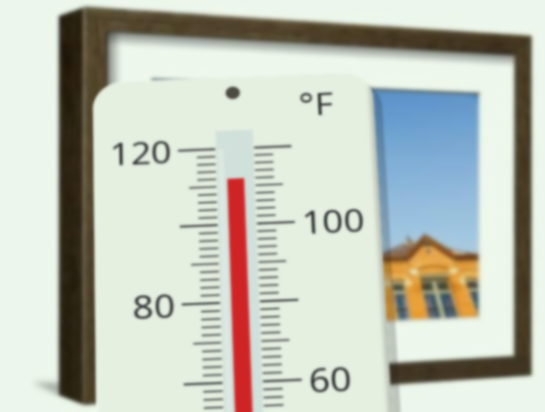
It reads 112 °F
